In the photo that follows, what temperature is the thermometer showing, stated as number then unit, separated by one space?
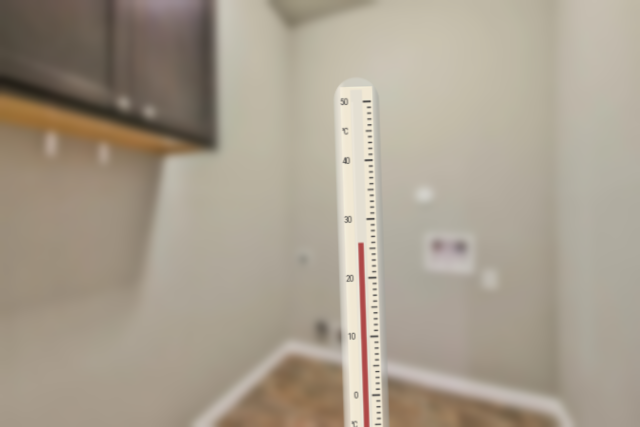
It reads 26 °C
